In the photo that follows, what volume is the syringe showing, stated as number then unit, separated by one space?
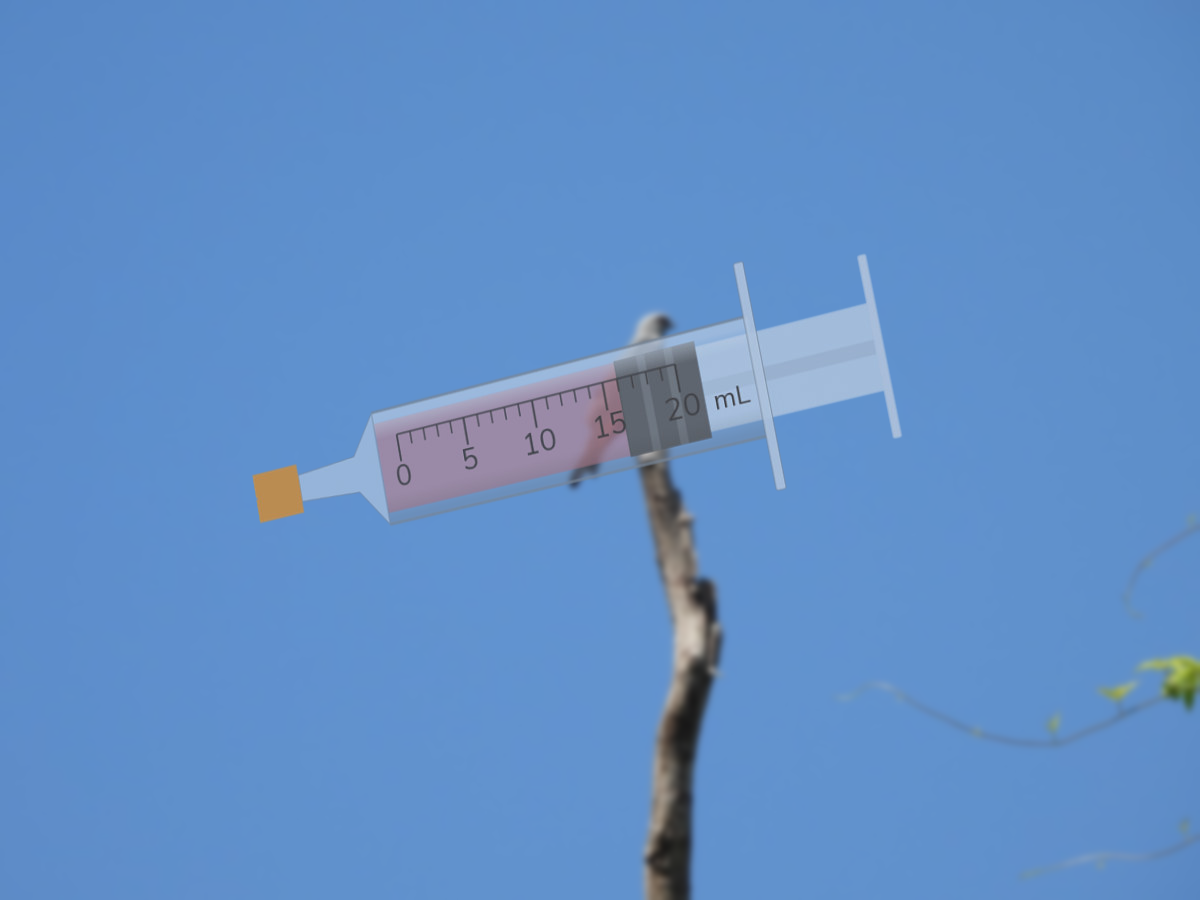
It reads 16 mL
